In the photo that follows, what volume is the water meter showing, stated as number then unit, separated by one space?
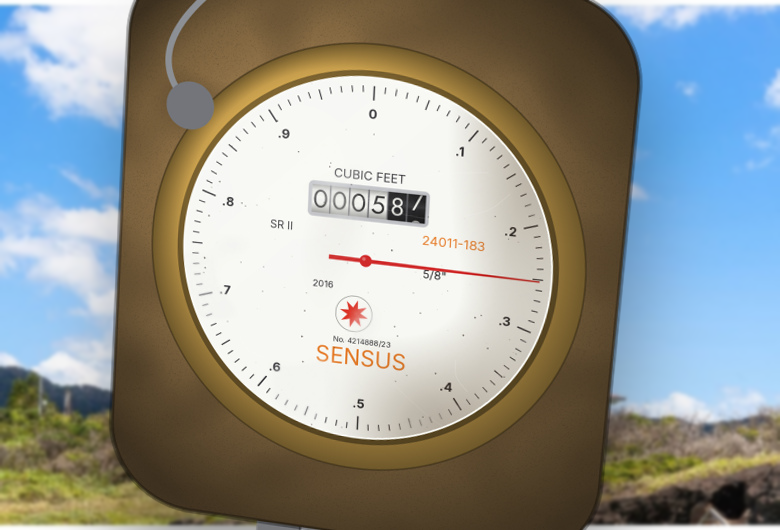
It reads 587.25 ft³
